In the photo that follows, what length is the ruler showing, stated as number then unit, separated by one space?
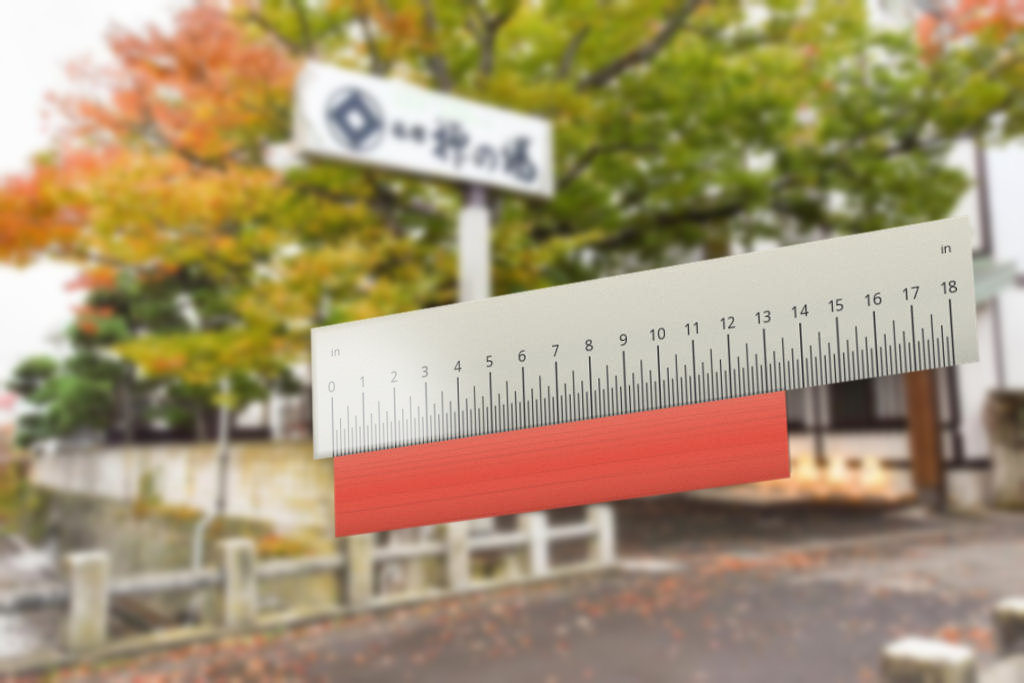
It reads 13.5 in
